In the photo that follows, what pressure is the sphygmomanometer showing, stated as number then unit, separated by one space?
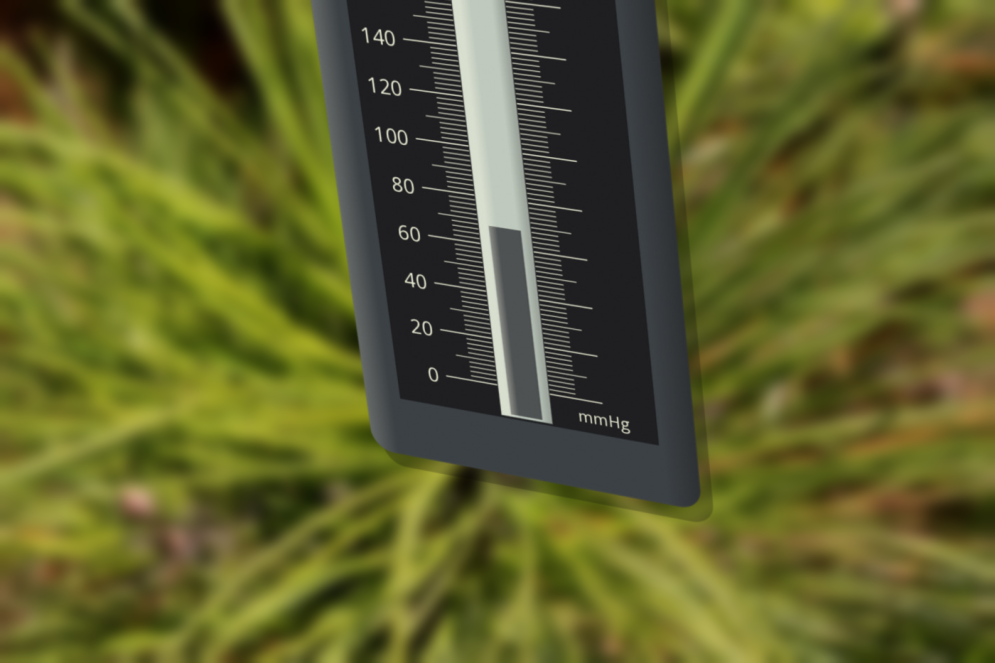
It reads 68 mmHg
